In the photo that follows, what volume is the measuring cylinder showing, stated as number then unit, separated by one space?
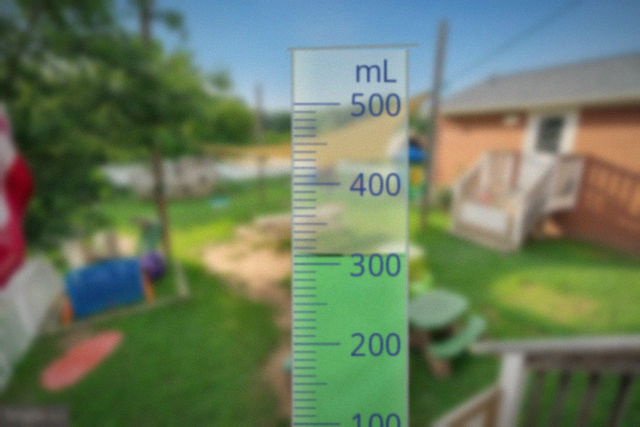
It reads 310 mL
